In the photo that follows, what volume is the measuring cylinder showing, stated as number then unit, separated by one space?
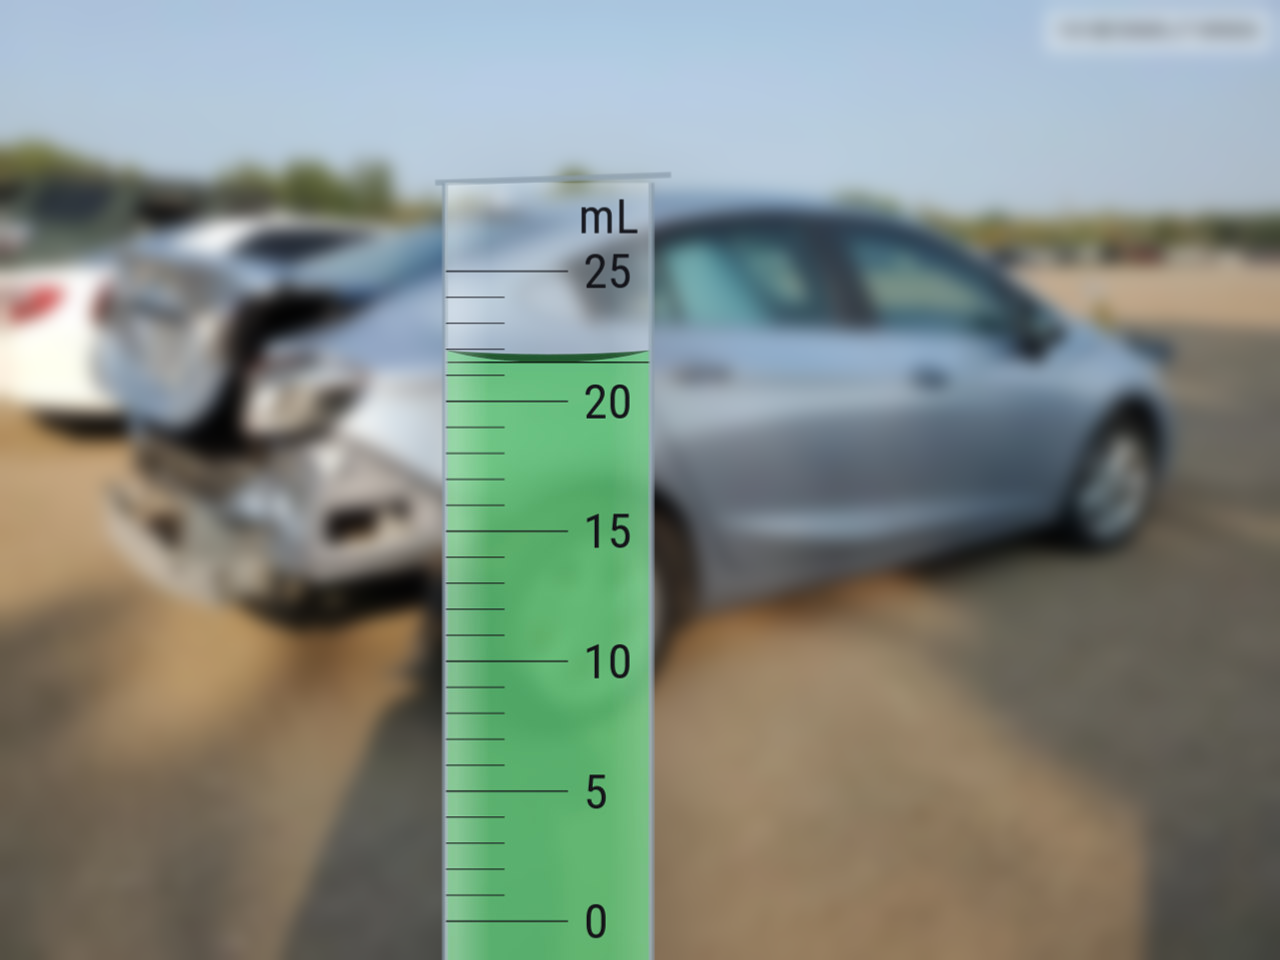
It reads 21.5 mL
